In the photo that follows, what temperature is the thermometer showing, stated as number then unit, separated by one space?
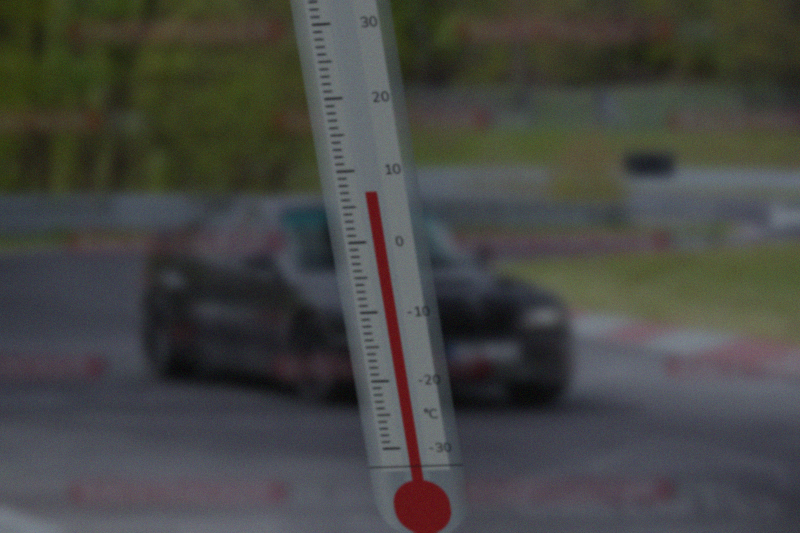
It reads 7 °C
